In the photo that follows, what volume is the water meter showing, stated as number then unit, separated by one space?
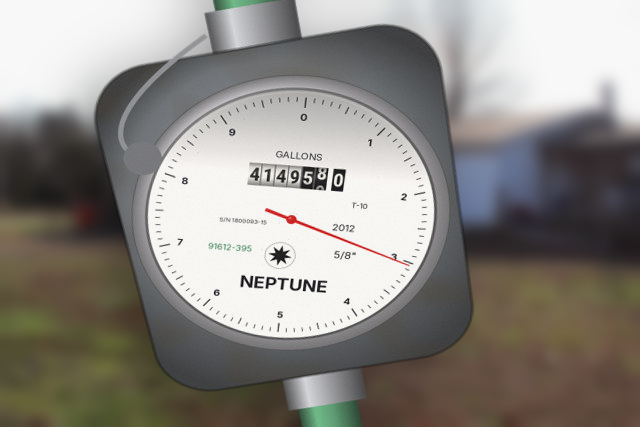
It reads 4149583.0 gal
